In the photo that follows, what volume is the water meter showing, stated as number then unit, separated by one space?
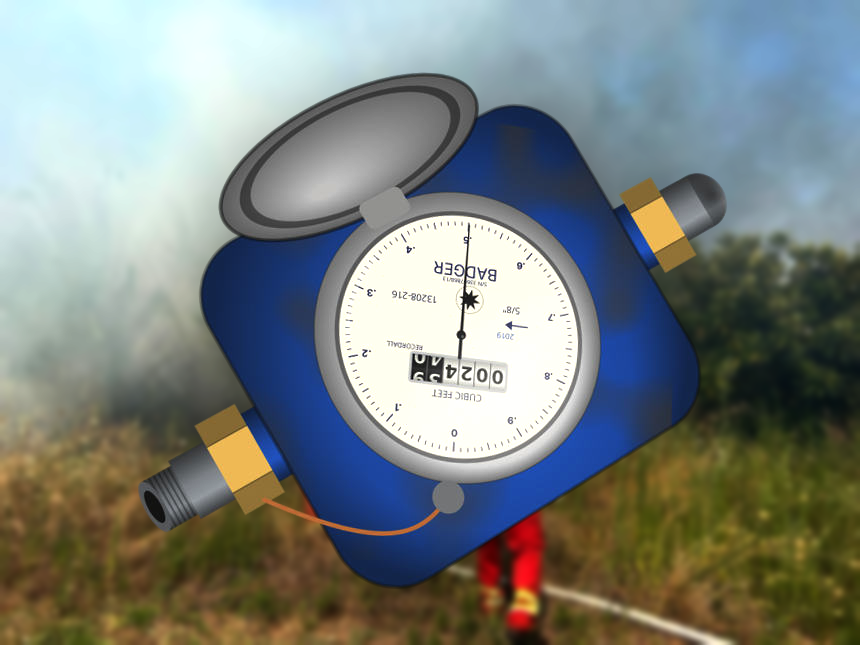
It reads 2439.50 ft³
